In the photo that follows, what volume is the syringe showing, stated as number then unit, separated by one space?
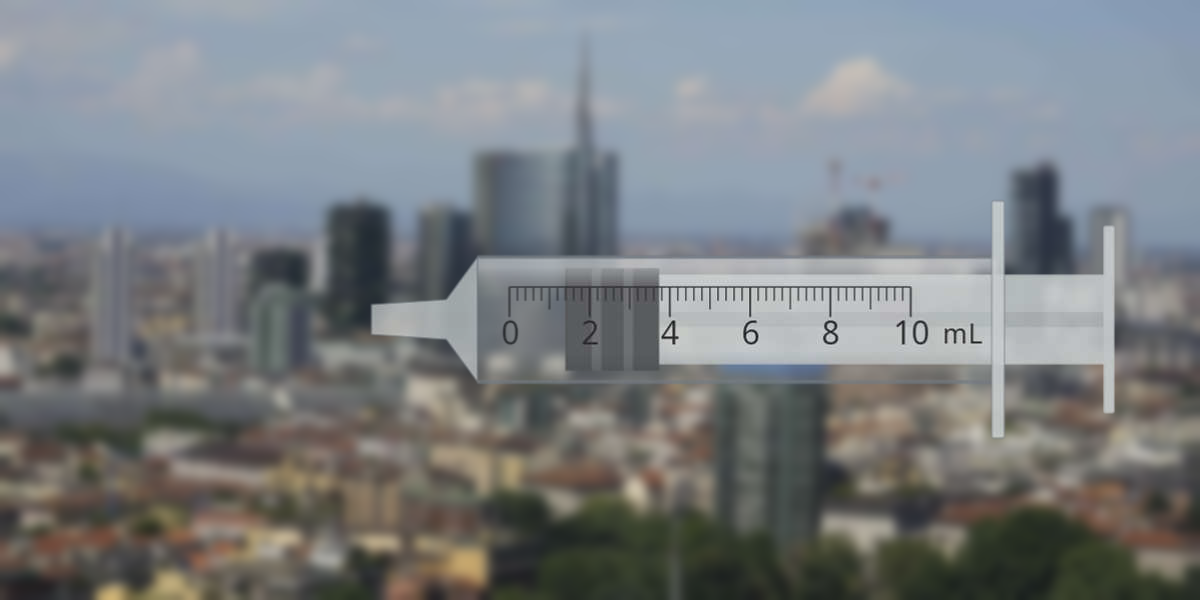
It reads 1.4 mL
